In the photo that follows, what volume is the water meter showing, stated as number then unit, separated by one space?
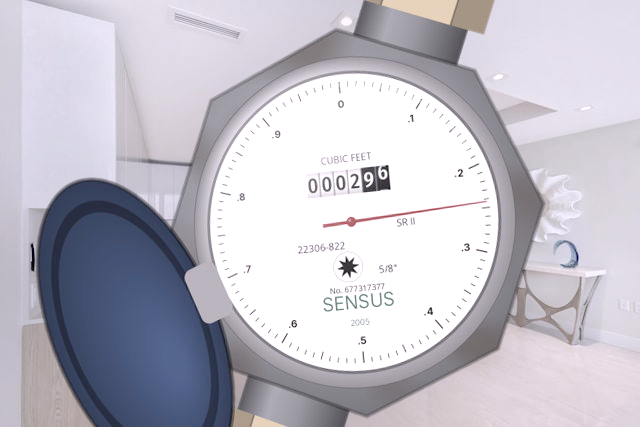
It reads 296.24 ft³
